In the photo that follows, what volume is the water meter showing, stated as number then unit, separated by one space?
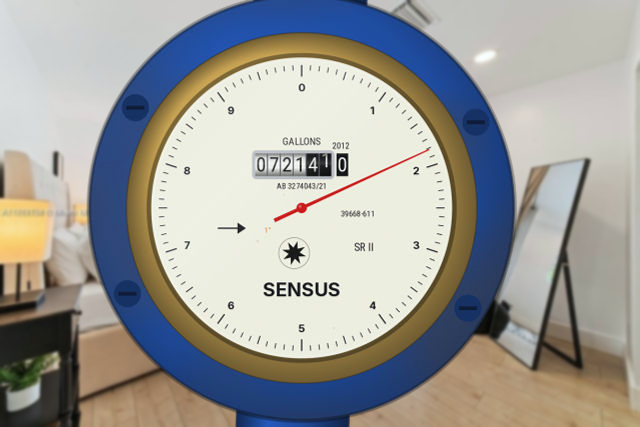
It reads 721411.8 gal
